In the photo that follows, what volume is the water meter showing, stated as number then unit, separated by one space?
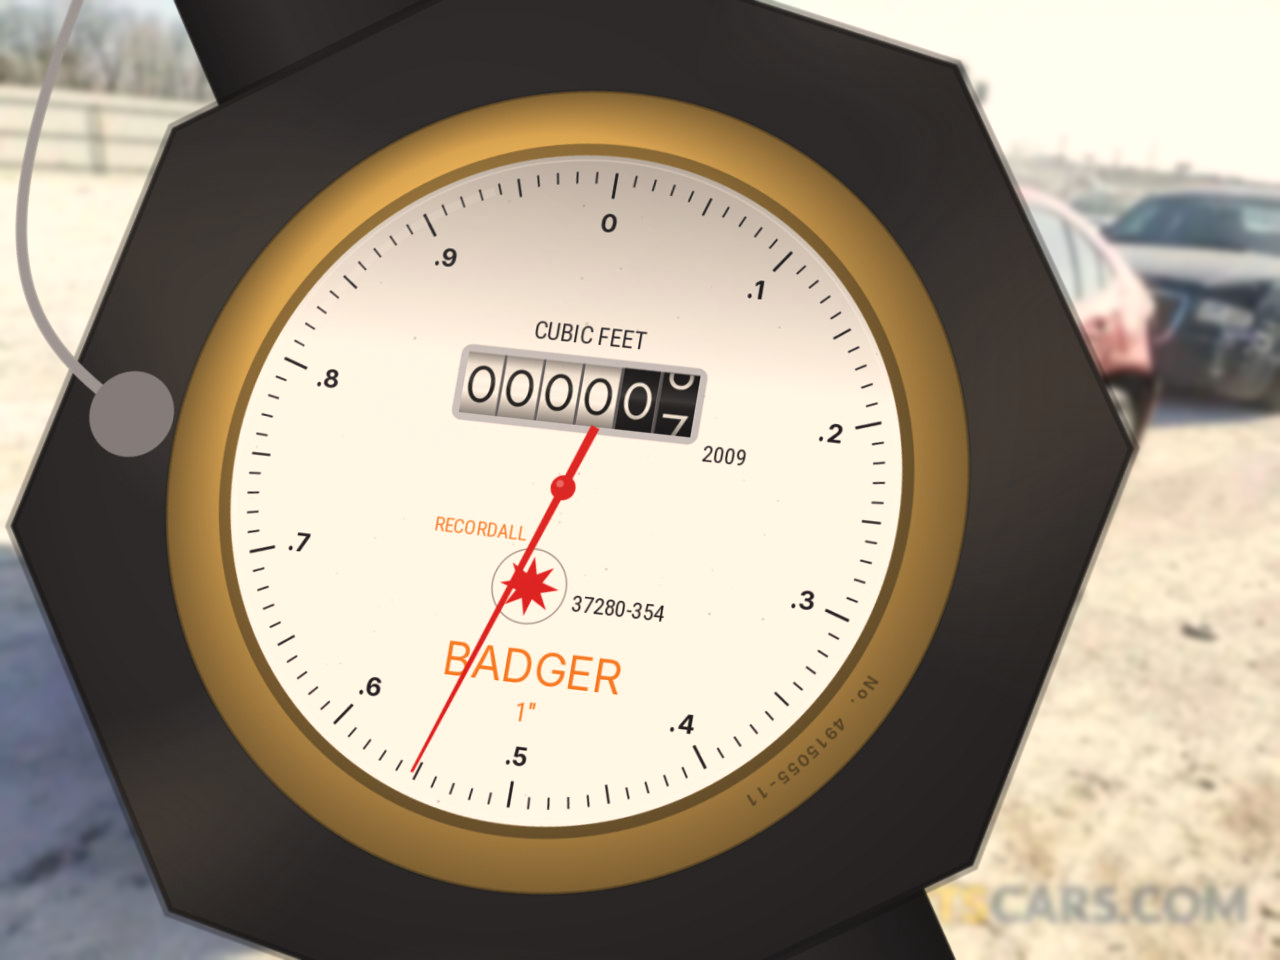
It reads 6.55 ft³
